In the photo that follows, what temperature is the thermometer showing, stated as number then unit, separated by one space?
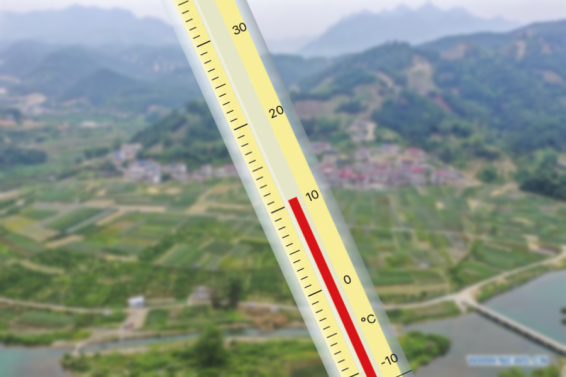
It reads 10.5 °C
